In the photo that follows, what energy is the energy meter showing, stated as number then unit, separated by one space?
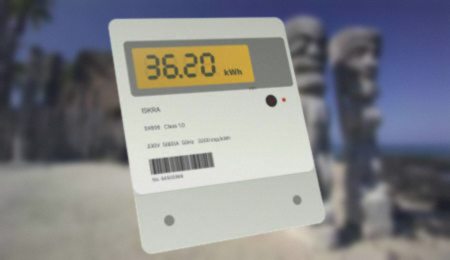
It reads 36.20 kWh
